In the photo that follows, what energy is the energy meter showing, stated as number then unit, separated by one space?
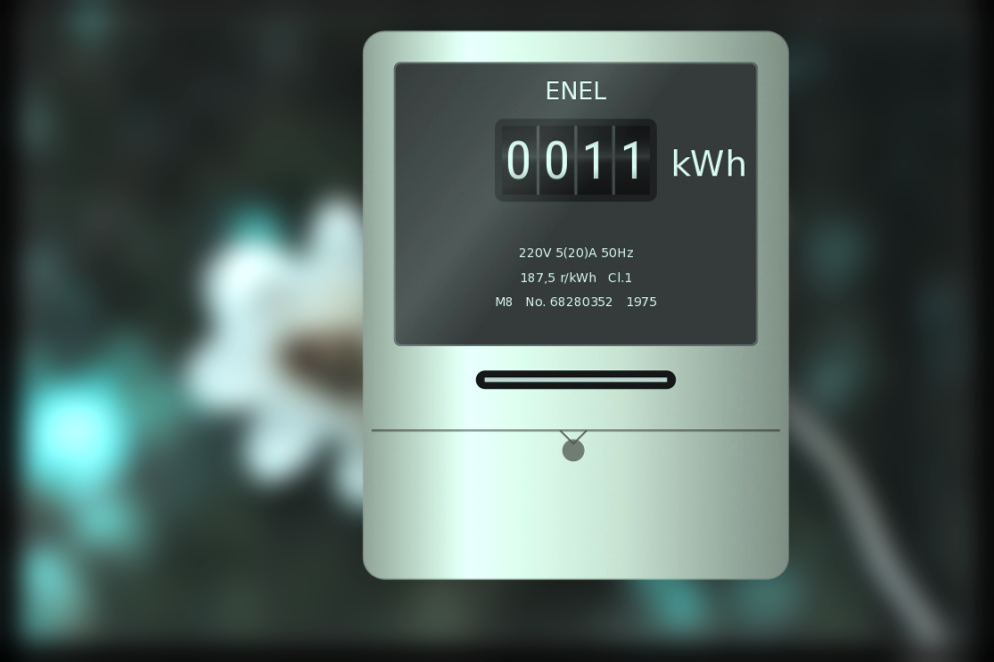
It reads 11 kWh
